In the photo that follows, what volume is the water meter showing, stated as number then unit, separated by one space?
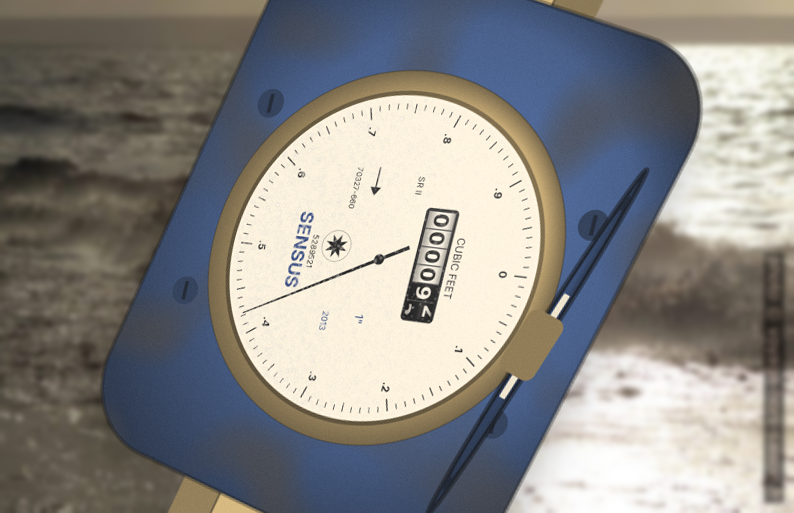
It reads 92.42 ft³
